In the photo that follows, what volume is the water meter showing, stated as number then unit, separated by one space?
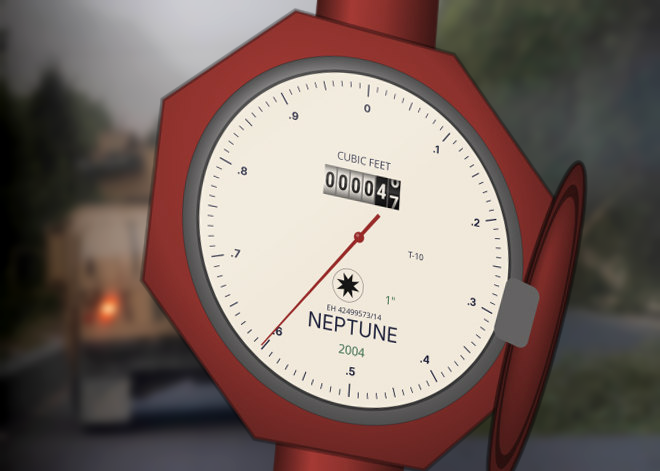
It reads 46.60 ft³
